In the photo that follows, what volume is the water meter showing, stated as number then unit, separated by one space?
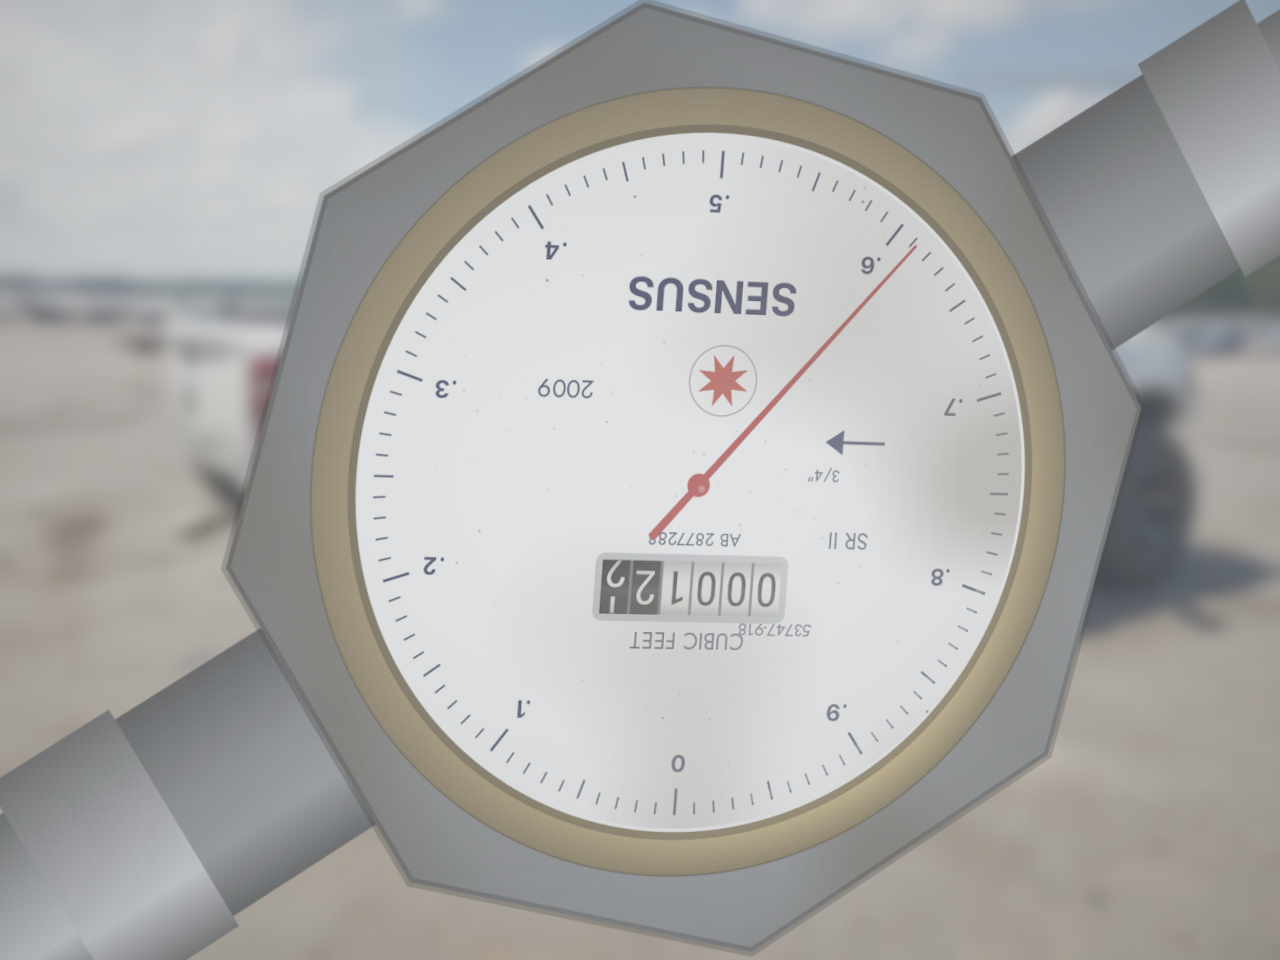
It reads 121.61 ft³
